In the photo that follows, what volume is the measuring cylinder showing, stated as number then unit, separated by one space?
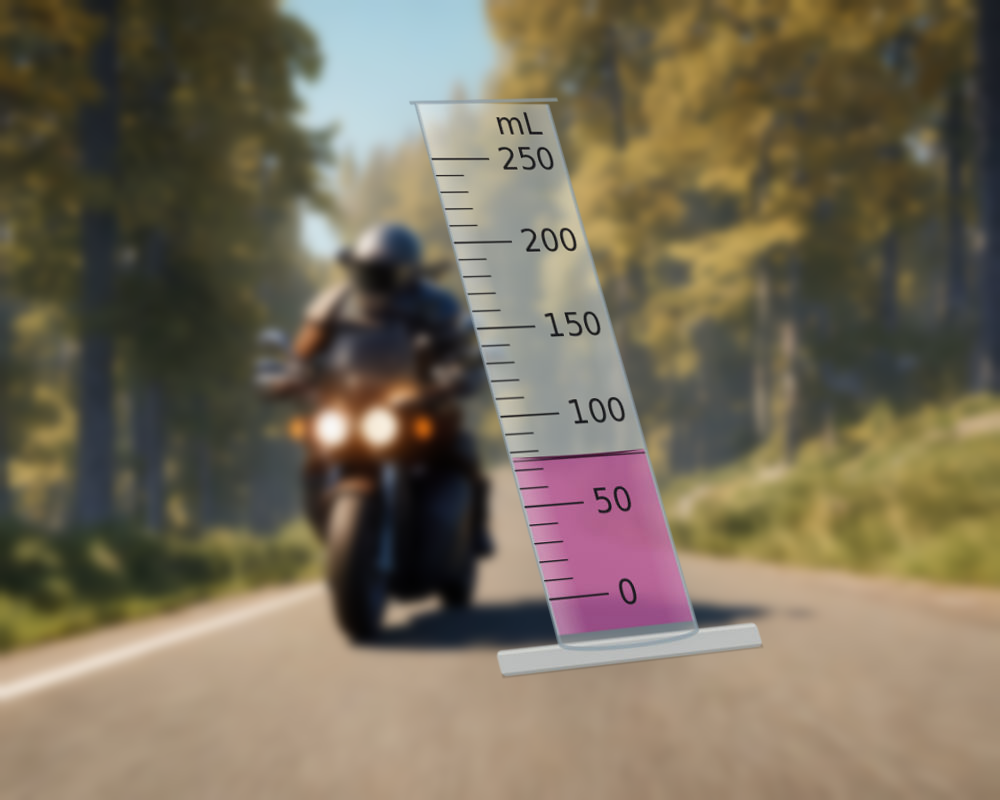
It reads 75 mL
